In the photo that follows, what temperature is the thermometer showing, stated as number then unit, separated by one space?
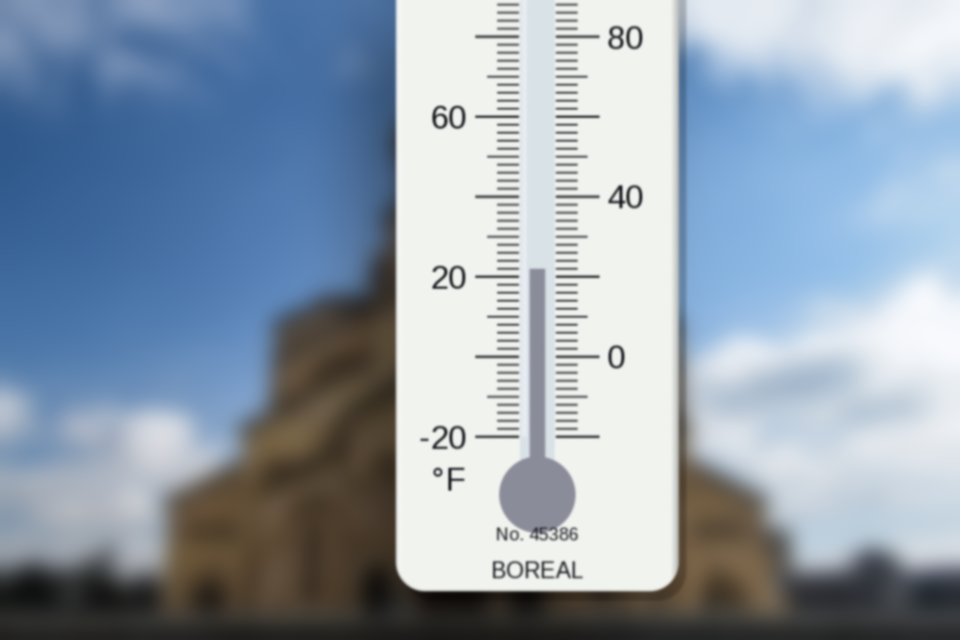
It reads 22 °F
